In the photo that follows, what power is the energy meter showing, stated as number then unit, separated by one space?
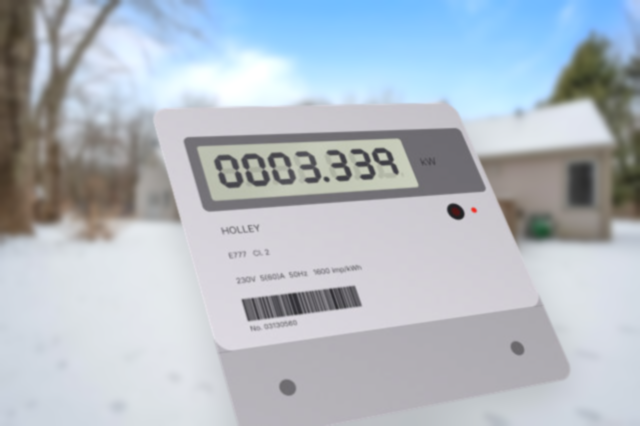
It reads 3.339 kW
